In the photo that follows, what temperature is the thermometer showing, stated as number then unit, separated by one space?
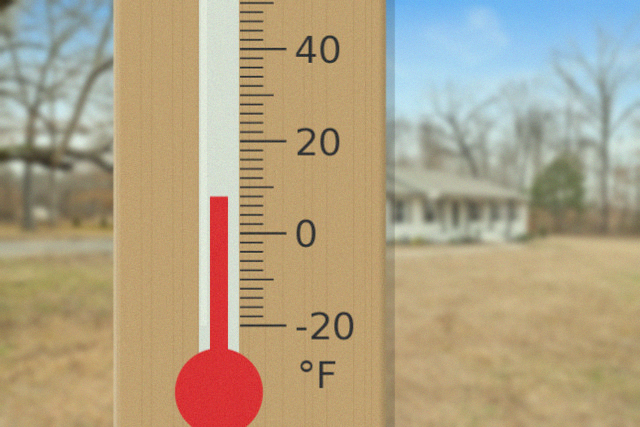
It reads 8 °F
